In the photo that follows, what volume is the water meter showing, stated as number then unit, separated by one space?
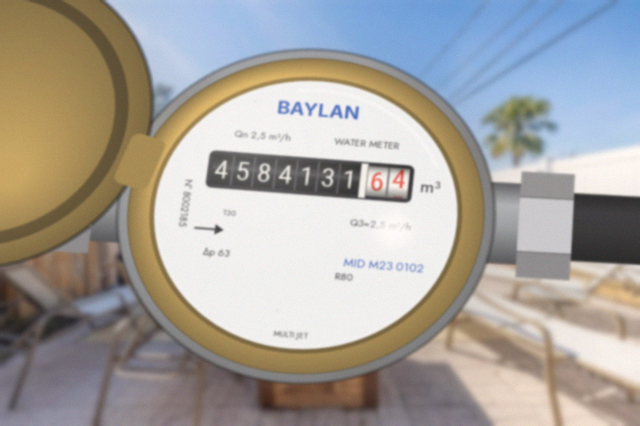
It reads 4584131.64 m³
